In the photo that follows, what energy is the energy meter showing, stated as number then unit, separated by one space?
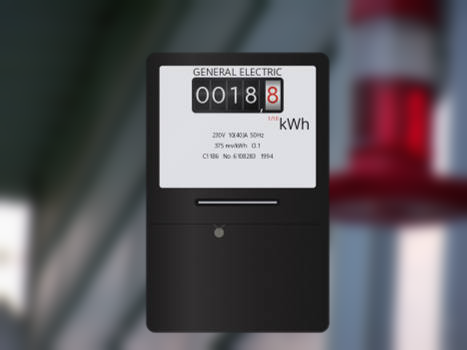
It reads 18.8 kWh
